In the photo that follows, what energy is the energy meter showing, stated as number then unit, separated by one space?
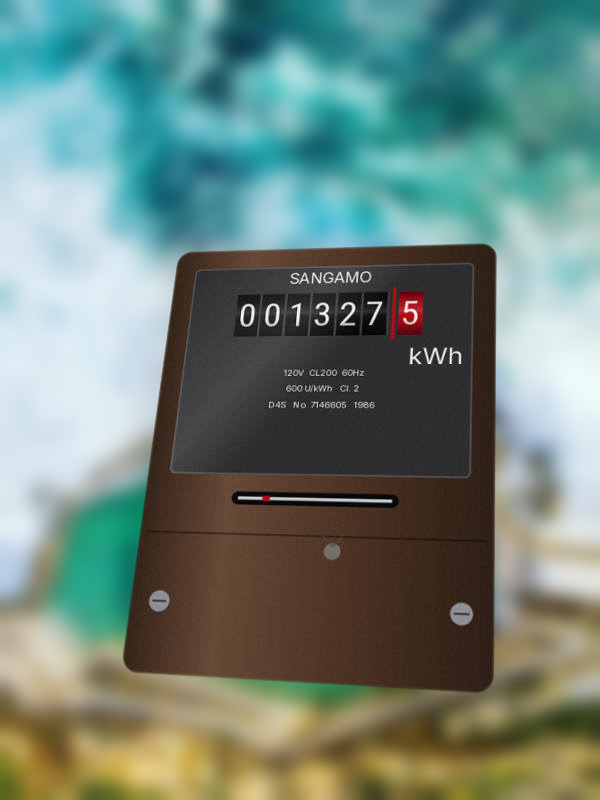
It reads 1327.5 kWh
